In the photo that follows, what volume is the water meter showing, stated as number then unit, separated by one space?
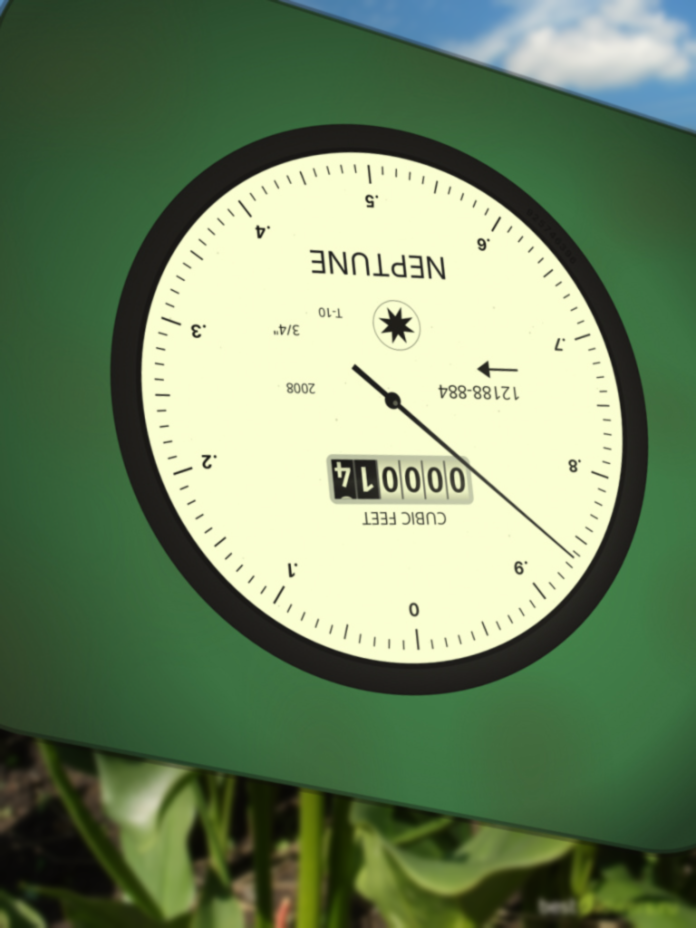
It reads 13.86 ft³
